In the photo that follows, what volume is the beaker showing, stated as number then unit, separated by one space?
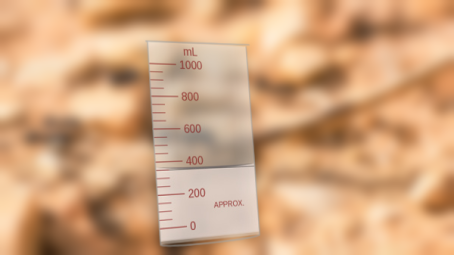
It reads 350 mL
